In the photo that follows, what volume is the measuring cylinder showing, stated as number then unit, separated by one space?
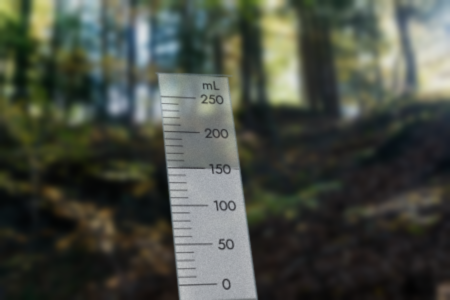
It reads 150 mL
